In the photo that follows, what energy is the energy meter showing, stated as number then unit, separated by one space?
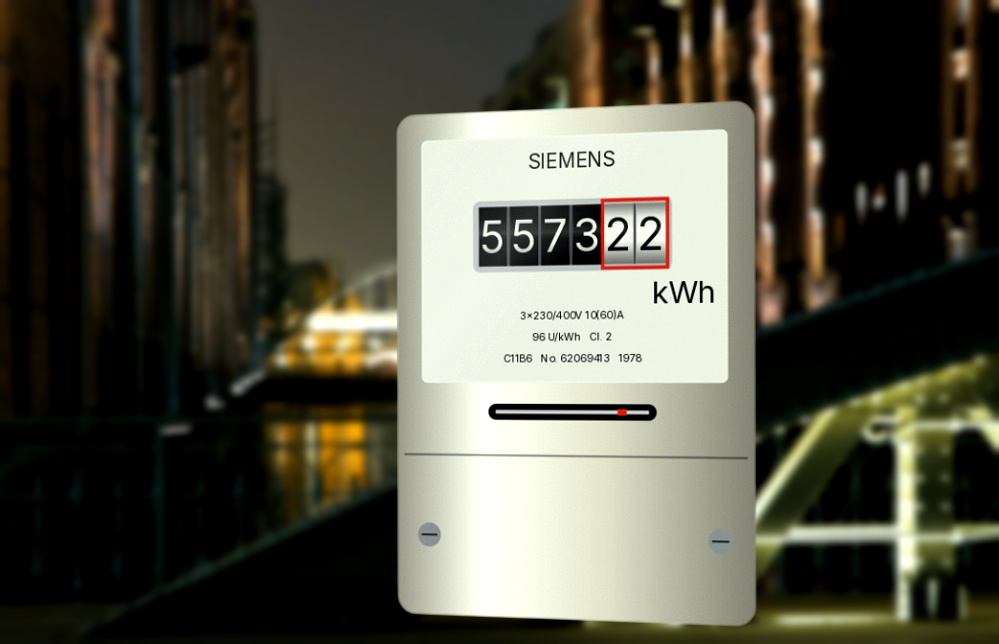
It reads 5573.22 kWh
